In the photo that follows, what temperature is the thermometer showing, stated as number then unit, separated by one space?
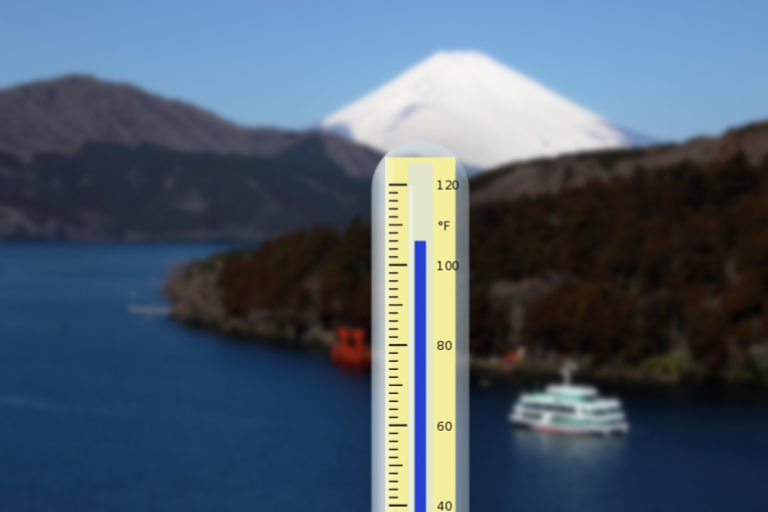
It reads 106 °F
